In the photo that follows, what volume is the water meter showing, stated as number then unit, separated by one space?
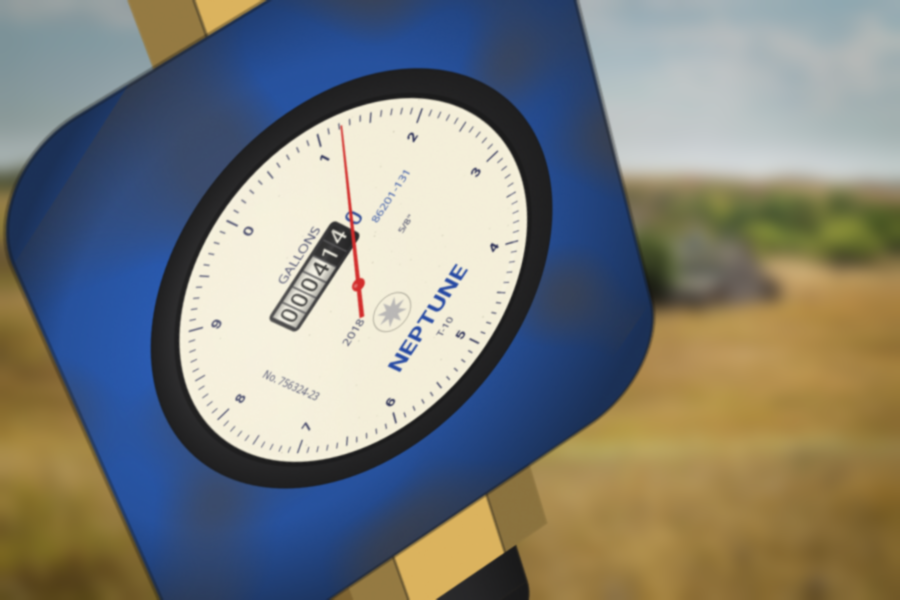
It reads 4141.2 gal
